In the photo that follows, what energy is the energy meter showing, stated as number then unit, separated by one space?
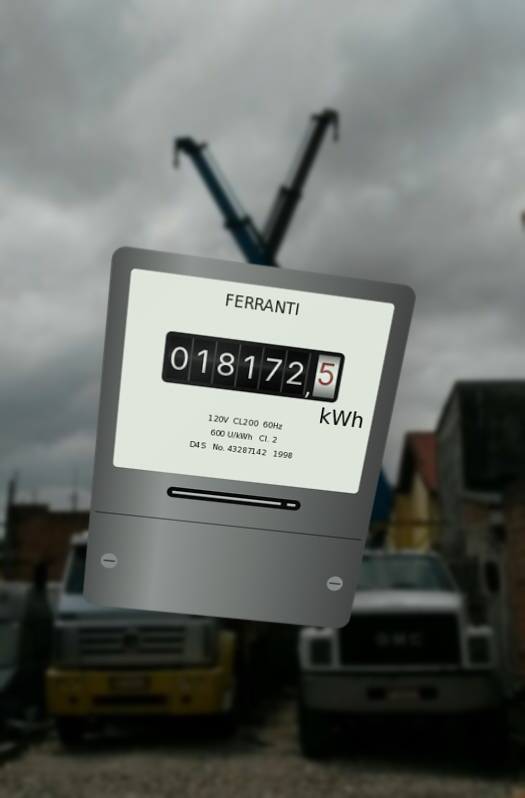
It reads 18172.5 kWh
